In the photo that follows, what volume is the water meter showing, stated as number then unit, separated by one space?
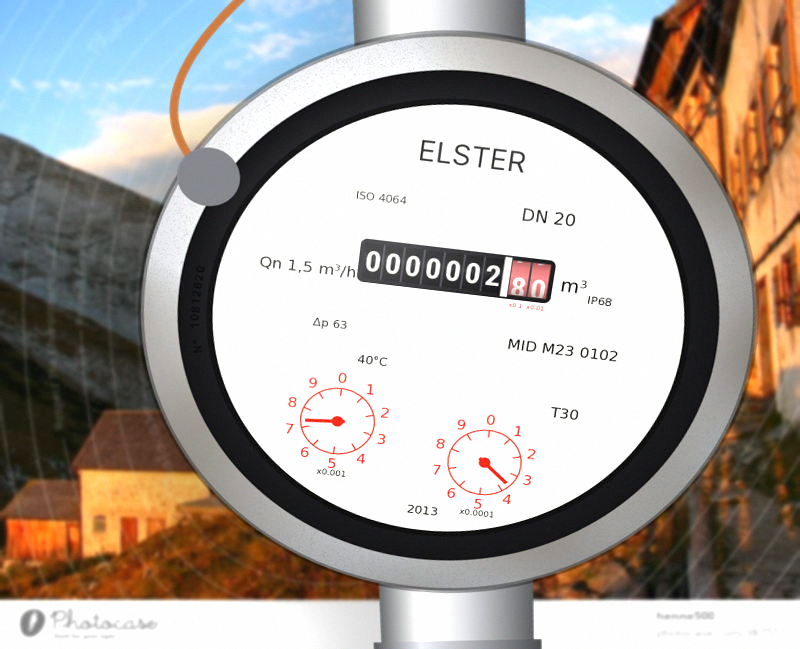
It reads 2.7973 m³
